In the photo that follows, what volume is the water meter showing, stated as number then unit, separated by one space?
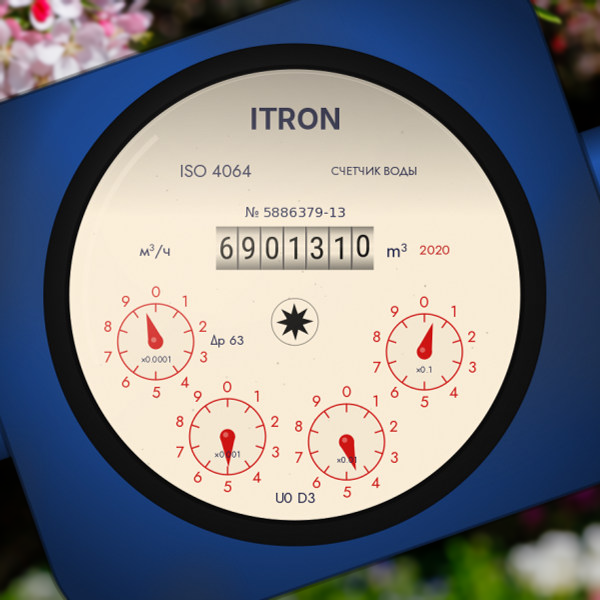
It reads 6901310.0449 m³
